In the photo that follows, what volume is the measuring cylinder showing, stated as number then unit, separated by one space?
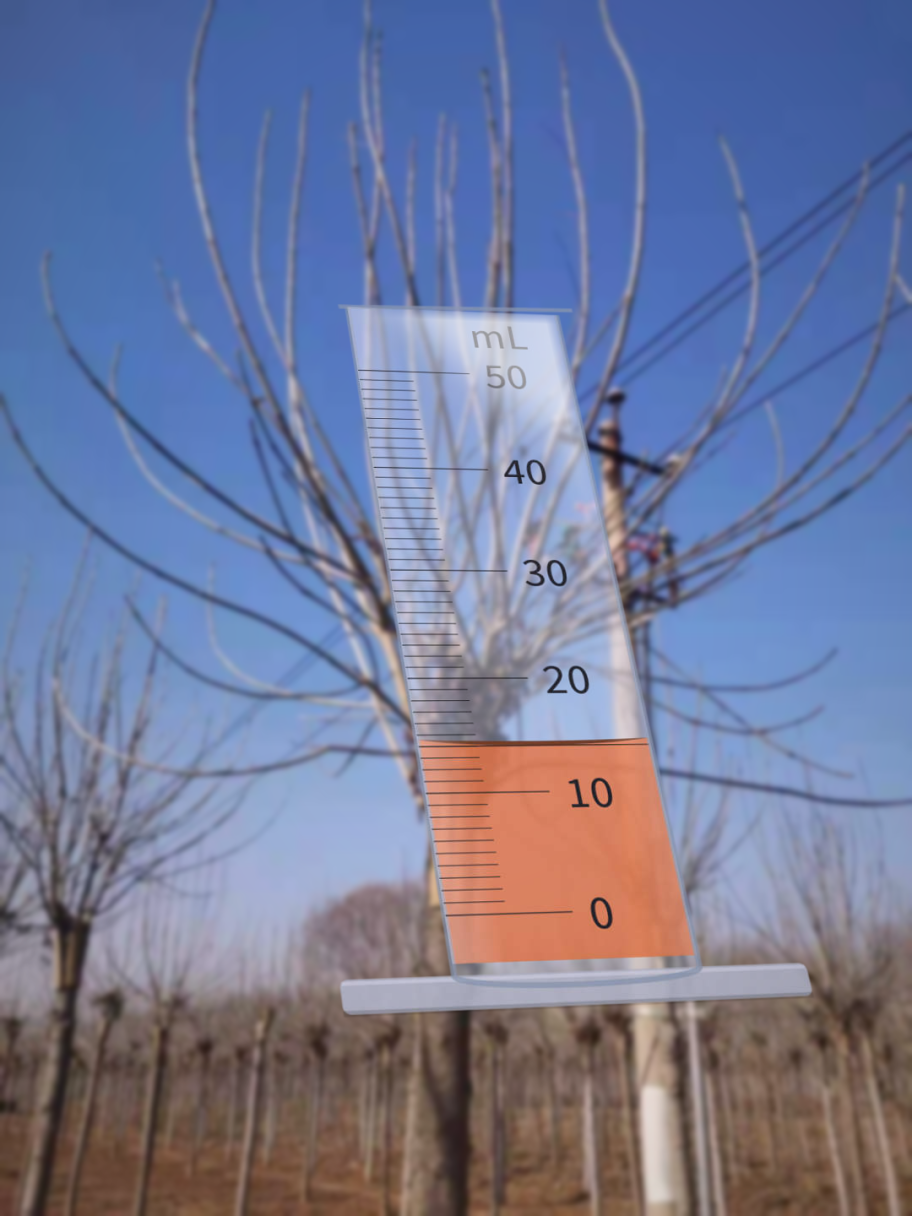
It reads 14 mL
